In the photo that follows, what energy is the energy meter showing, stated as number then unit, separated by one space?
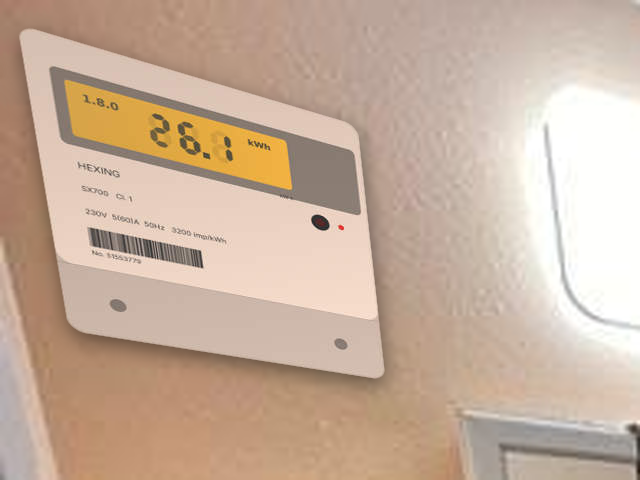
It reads 26.1 kWh
